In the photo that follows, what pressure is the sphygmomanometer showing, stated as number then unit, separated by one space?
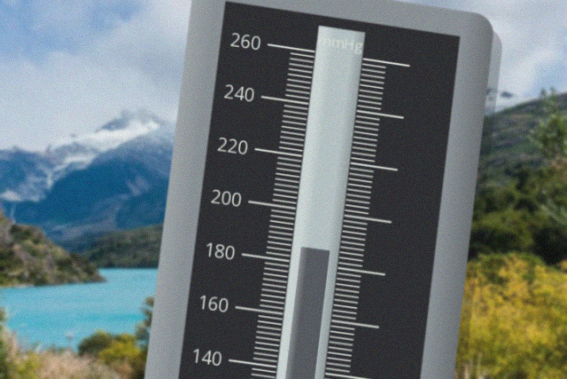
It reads 186 mmHg
